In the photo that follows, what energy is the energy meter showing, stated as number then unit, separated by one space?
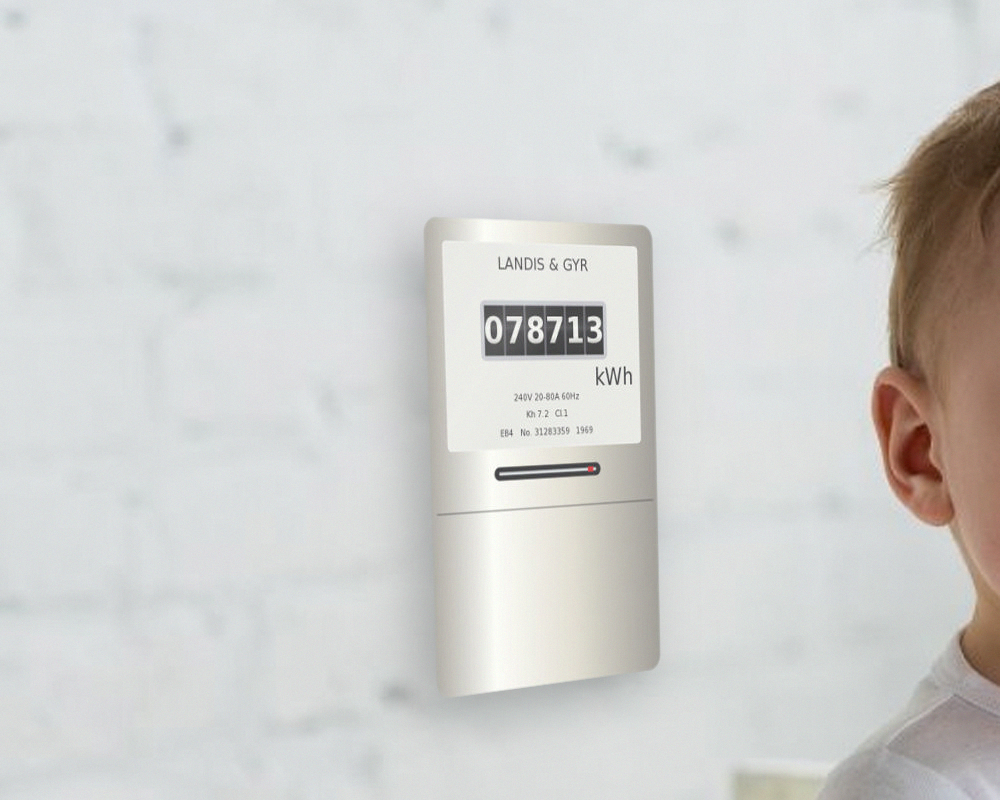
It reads 78713 kWh
